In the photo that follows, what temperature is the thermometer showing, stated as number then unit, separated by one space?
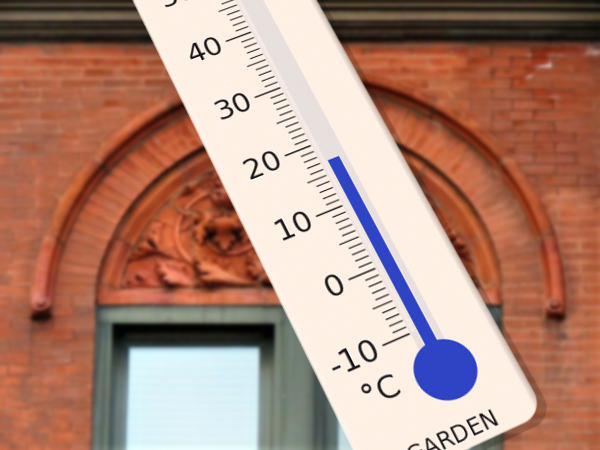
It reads 17 °C
